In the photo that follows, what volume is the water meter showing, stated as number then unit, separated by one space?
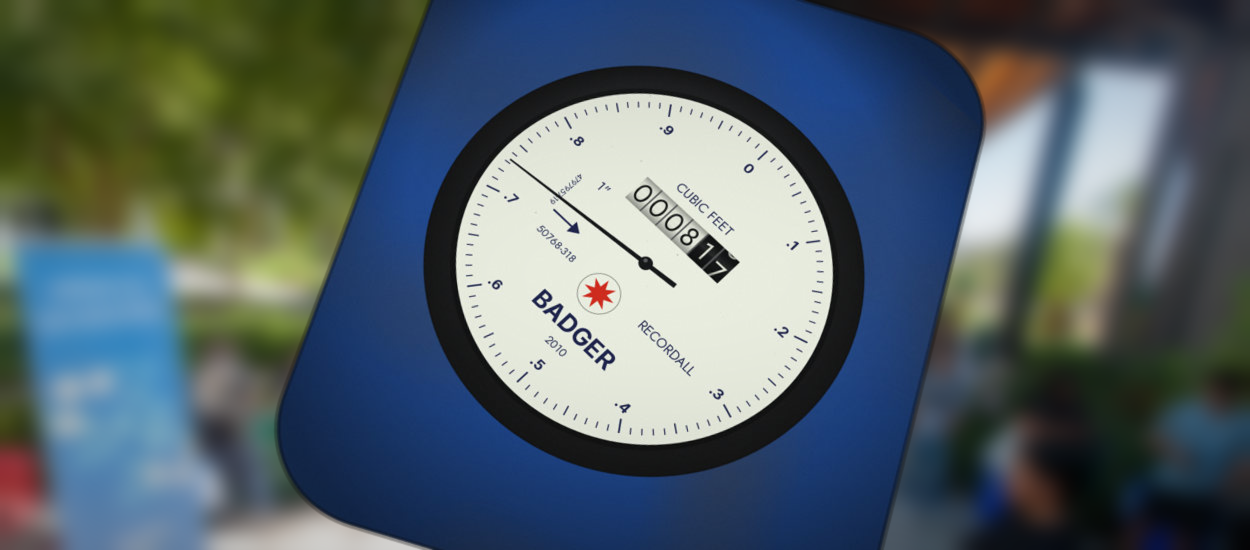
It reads 816.73 ft³
